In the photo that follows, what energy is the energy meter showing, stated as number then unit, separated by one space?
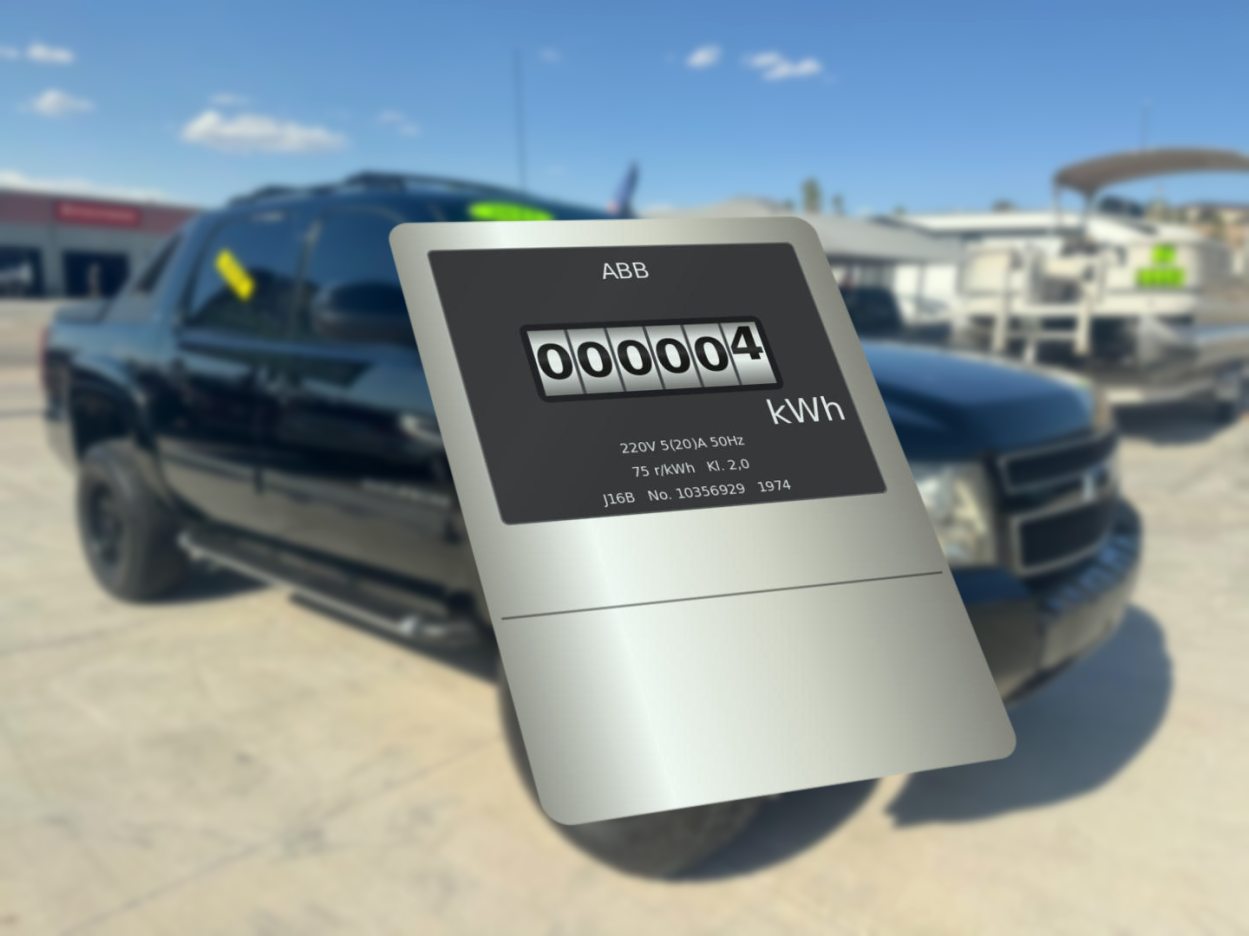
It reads 4 kWh
